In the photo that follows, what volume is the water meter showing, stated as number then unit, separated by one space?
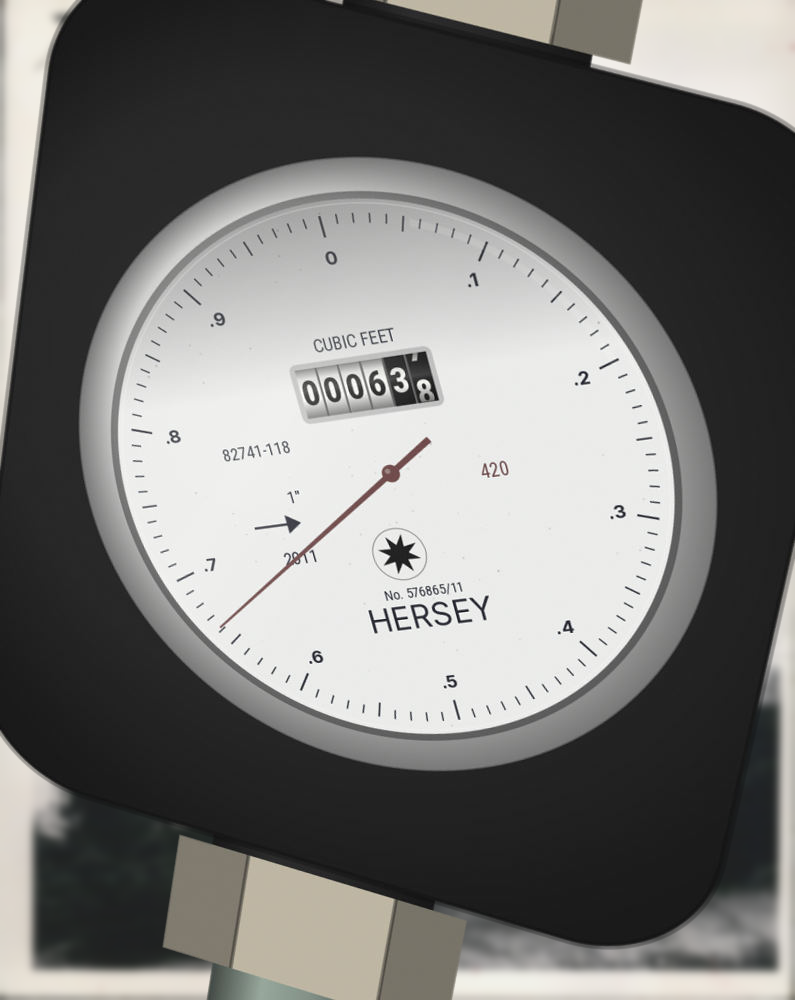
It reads 637.66 ft³
